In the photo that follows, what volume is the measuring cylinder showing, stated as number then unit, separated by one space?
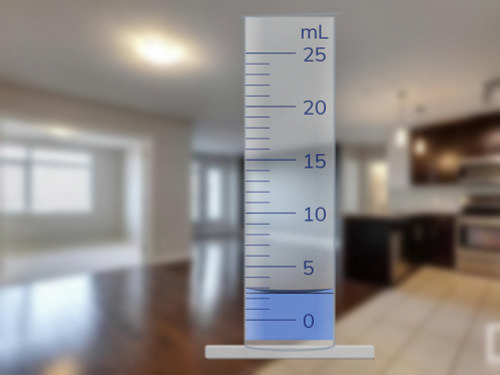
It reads 2.5 mL
